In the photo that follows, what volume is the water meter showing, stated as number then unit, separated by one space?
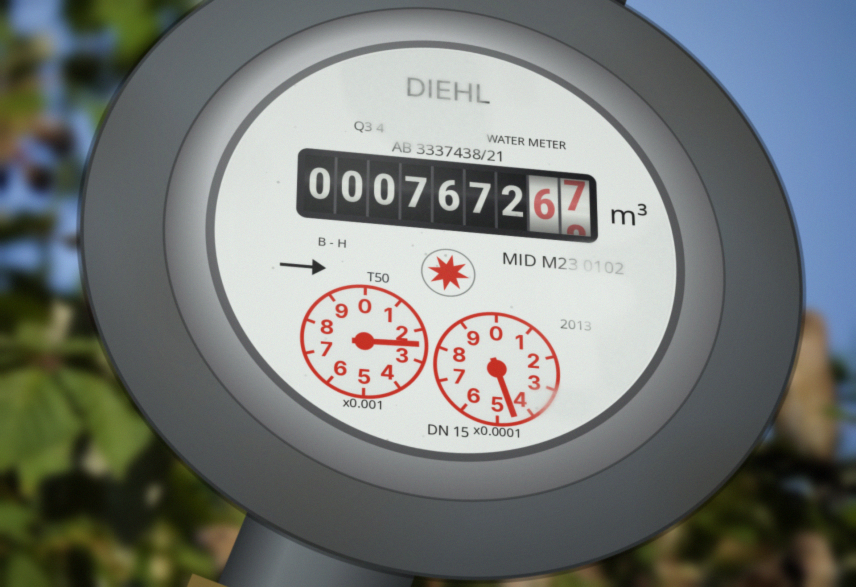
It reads 7672.6724 m³
